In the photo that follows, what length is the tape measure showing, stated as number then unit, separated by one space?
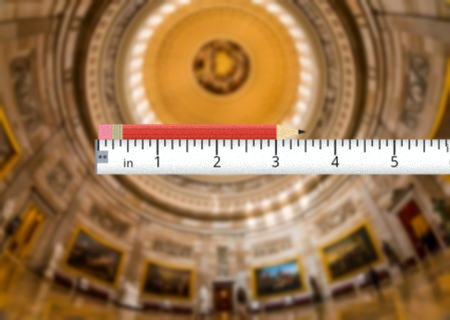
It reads 3.5 in
